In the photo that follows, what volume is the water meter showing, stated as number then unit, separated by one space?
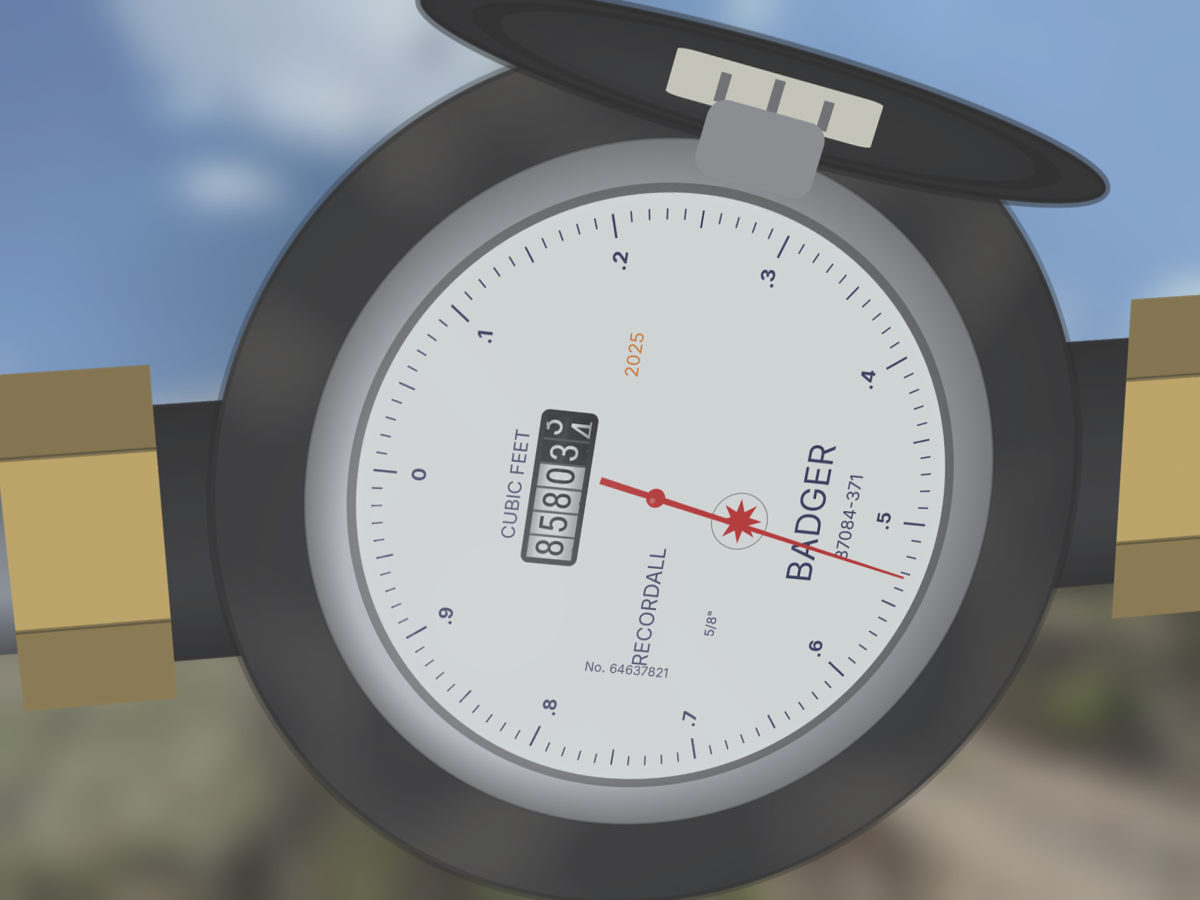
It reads 858033.53 ft³
